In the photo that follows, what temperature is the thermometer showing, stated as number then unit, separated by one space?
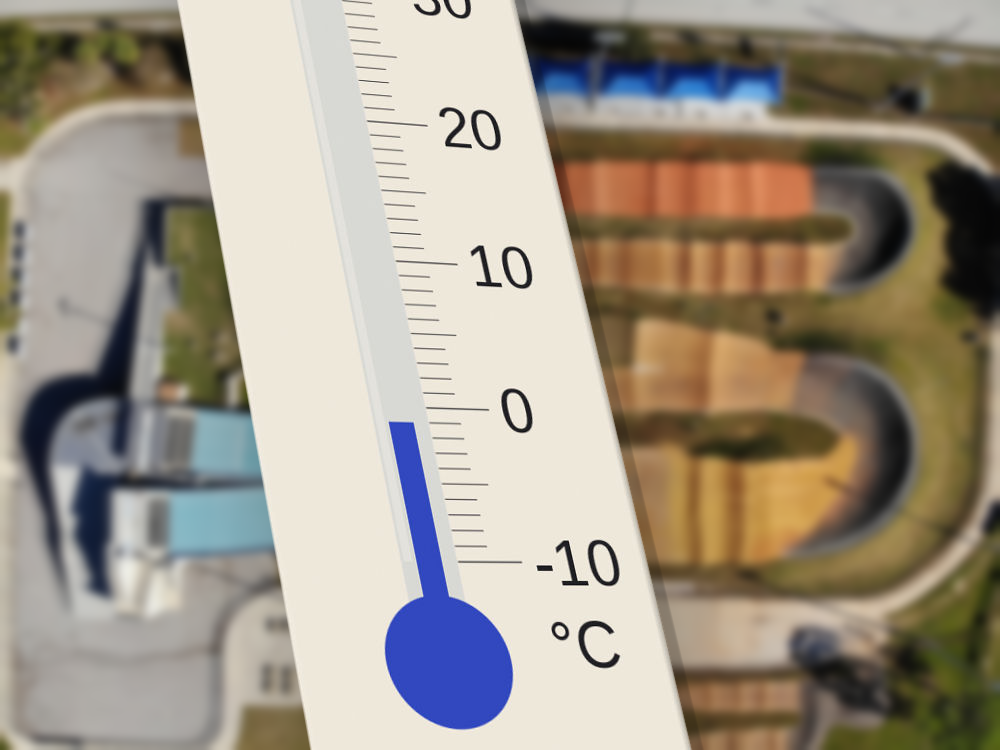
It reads -1 °C
